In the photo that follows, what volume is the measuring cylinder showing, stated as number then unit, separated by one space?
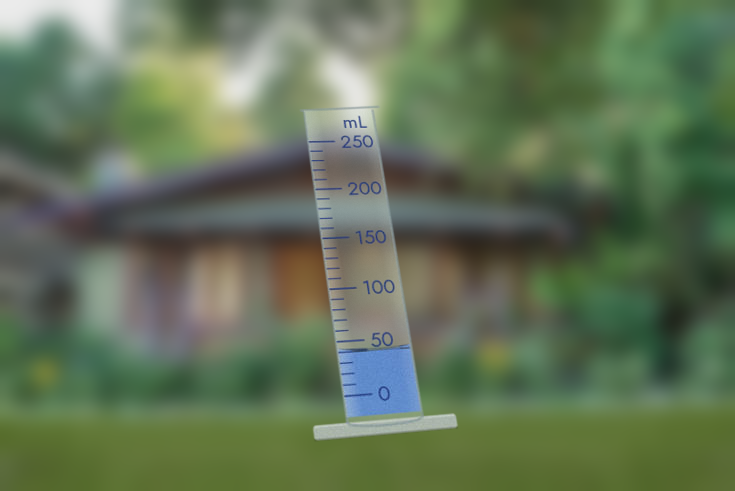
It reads 40 mL
